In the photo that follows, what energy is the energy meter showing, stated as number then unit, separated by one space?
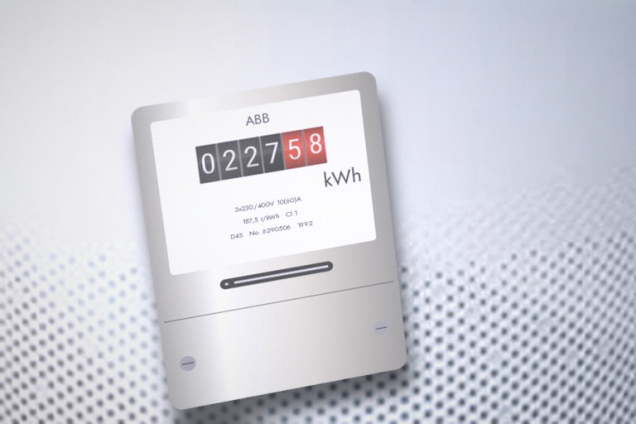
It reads 227.58 kWh
